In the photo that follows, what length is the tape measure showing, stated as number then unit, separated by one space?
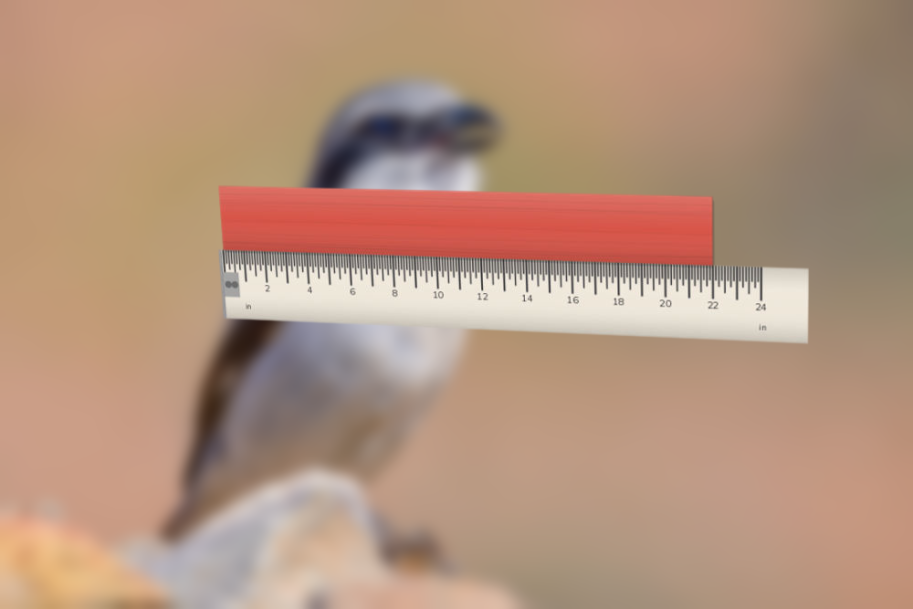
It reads 22 in
